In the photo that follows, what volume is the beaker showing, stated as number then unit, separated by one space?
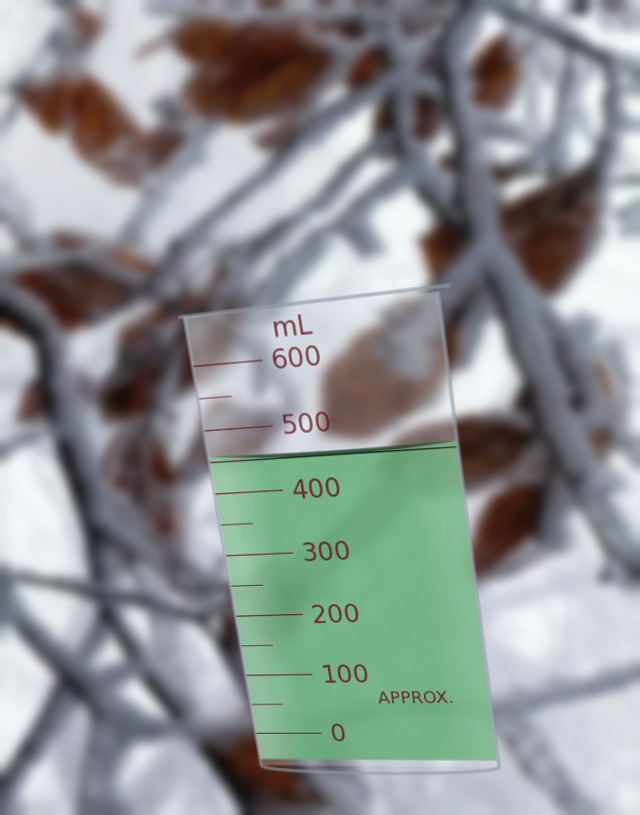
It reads 450 mL
